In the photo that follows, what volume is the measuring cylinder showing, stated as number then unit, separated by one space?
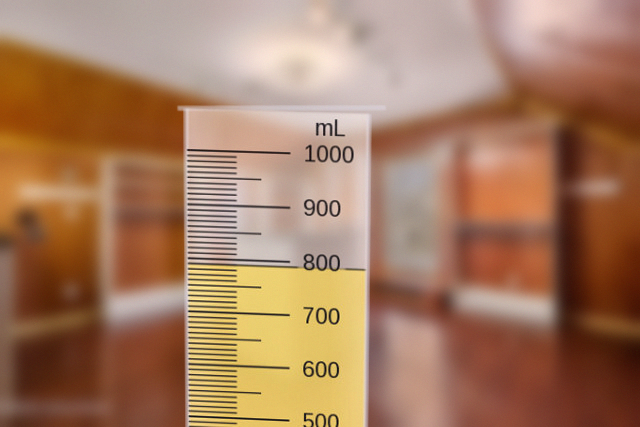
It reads 790 mL
